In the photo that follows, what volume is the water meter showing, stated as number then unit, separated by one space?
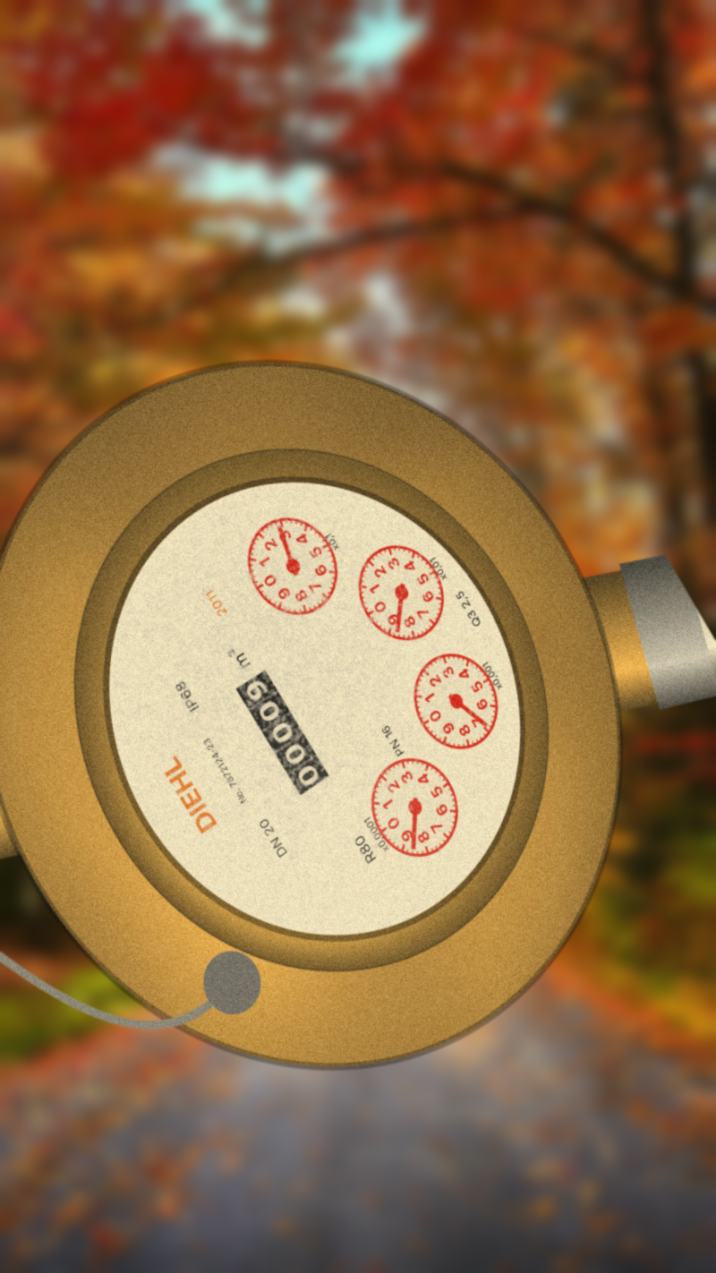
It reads 9.2868 m³
